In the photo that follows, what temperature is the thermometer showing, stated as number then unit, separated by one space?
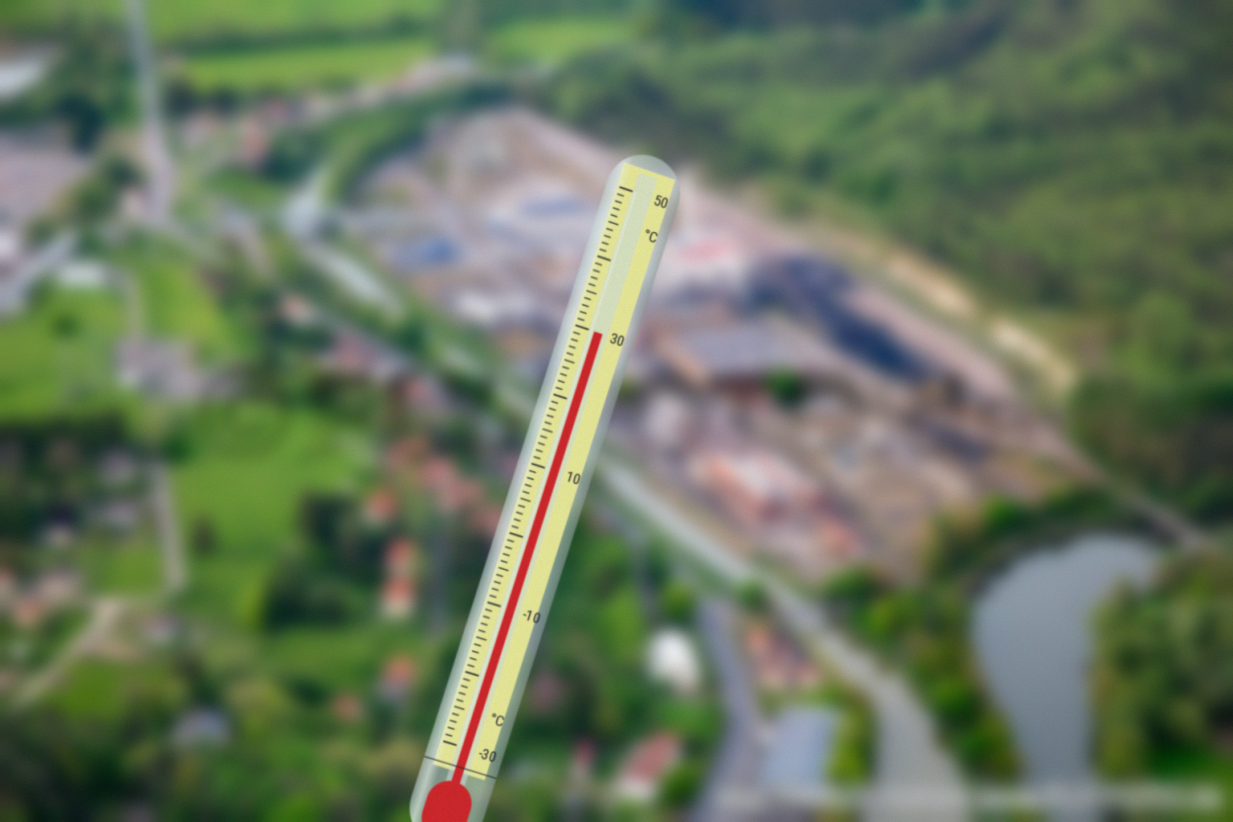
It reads 30 °C
